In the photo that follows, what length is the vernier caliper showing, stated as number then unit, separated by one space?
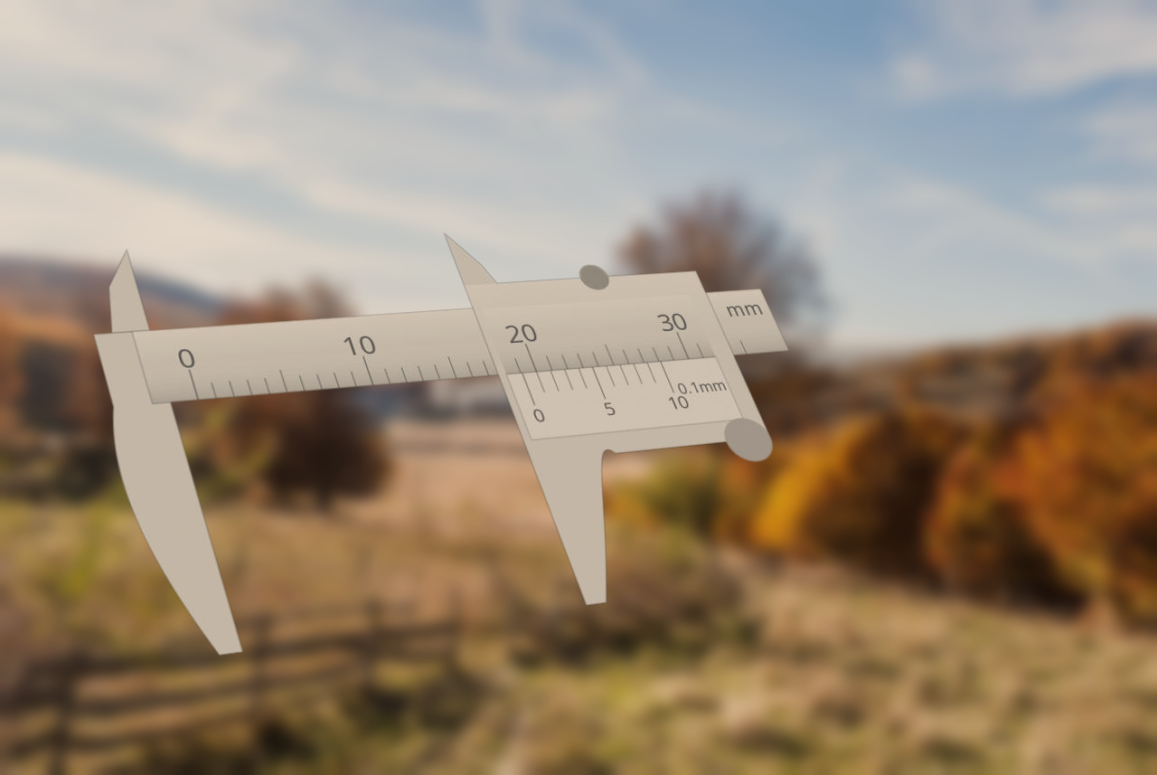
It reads 19.1 mm
